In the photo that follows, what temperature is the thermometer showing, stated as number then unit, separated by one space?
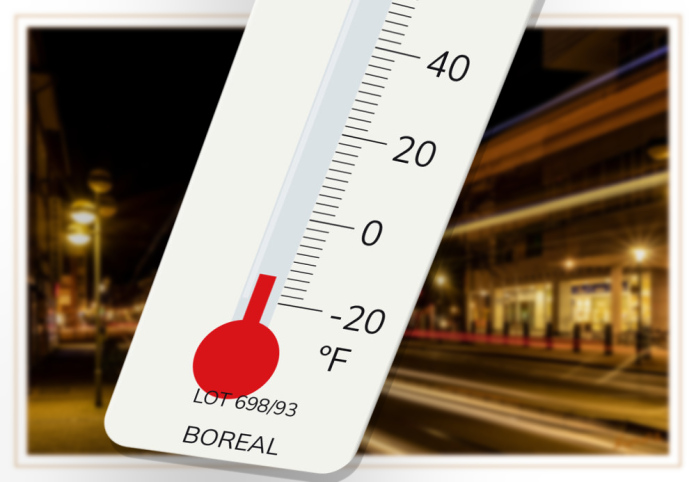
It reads -14 °F
